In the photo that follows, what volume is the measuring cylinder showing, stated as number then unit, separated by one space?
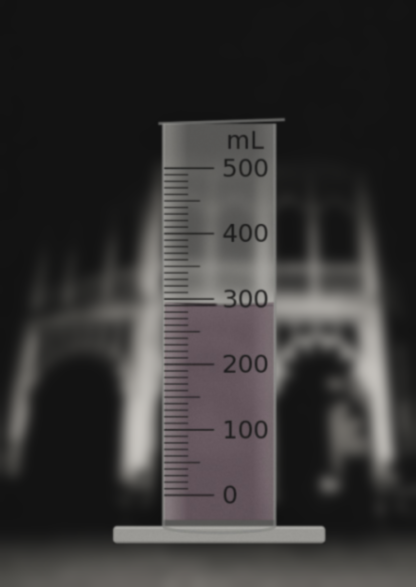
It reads 290 mL
